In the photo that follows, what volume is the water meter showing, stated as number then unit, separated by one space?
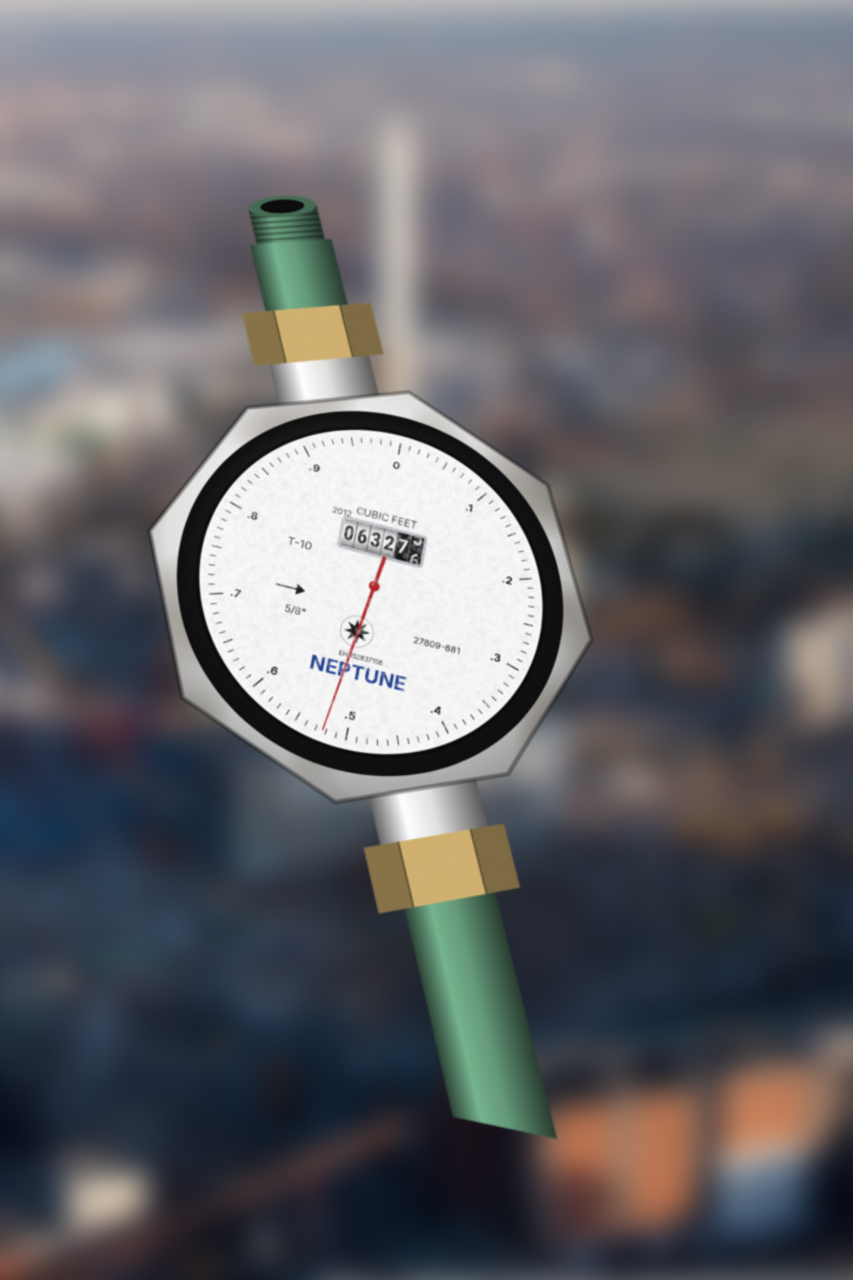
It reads 63275.52 ft³
